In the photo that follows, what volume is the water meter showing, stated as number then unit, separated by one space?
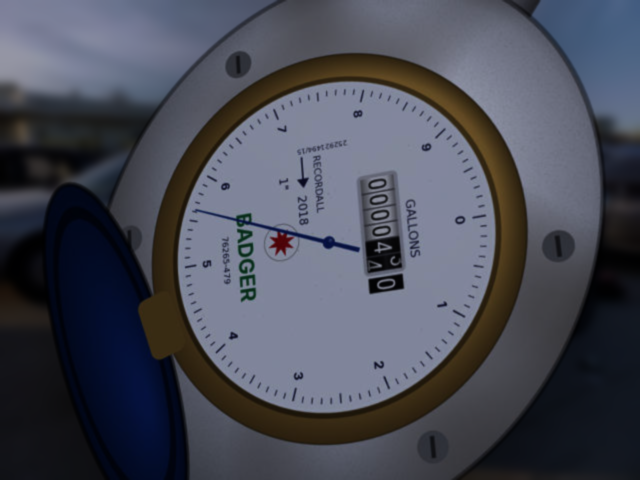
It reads 435.6 gal
